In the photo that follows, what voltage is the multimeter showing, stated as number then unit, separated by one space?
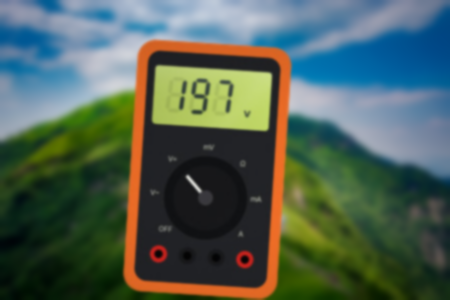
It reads 197 V
